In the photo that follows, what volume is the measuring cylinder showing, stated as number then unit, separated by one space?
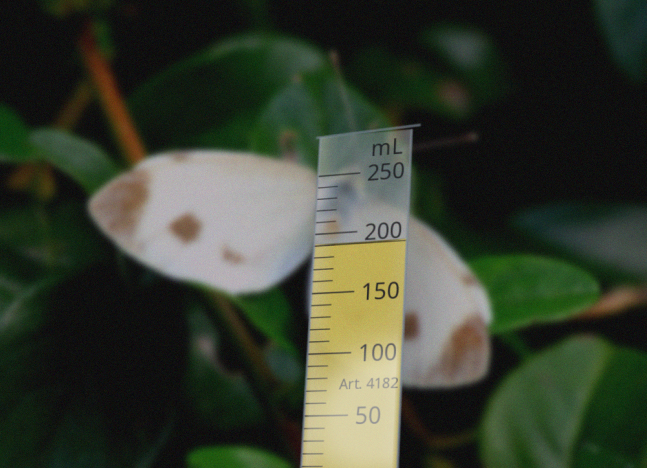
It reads 190 mL
